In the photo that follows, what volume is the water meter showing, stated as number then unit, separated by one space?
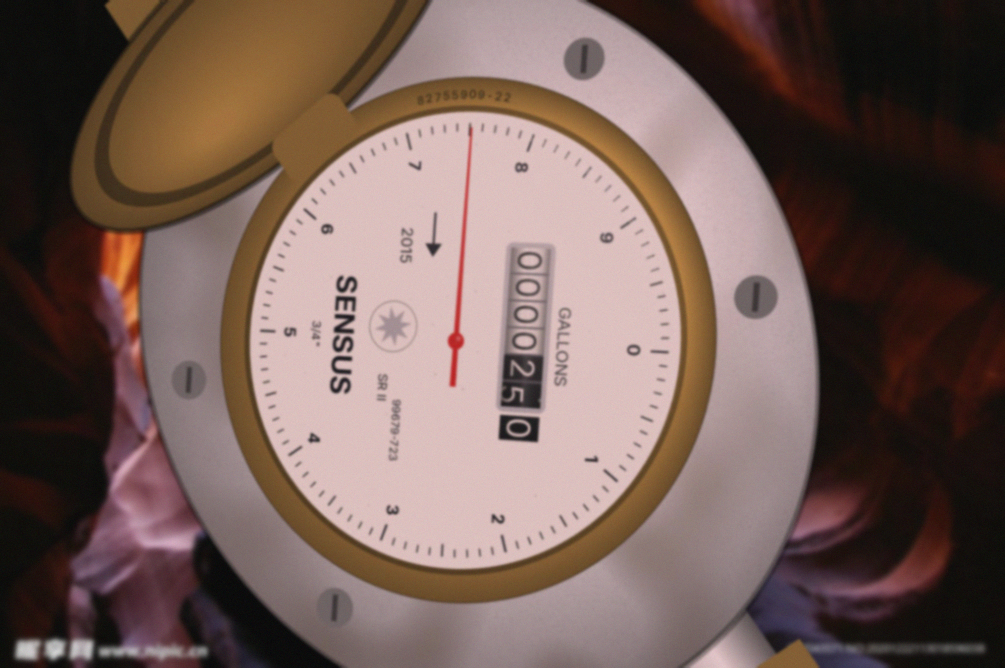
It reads 247.5 gal
